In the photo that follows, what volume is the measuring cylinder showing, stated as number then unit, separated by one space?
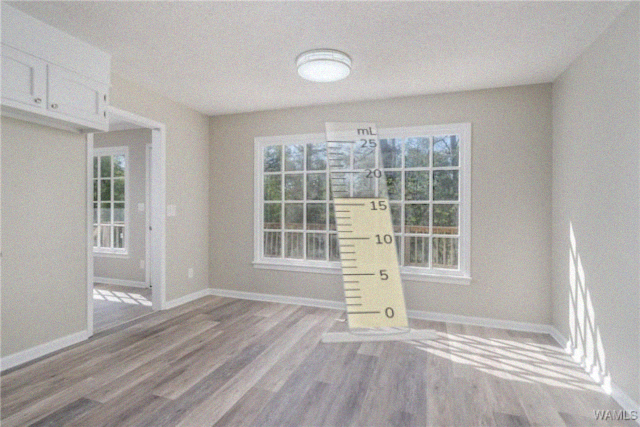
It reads 16 mL
